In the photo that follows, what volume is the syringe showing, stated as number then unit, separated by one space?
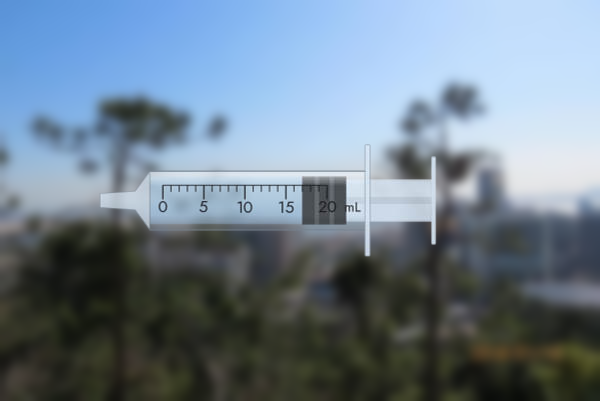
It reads 17 mL
